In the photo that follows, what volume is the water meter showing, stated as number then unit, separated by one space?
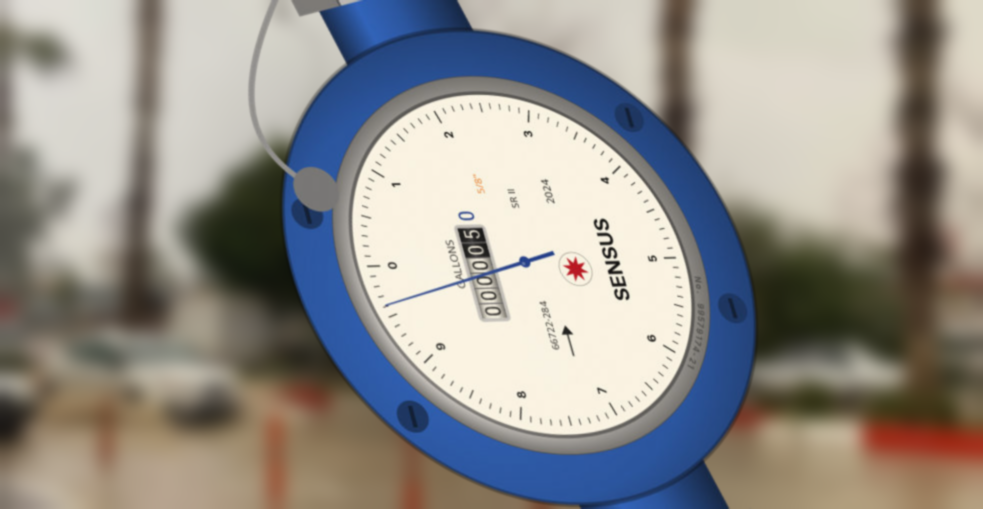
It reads 49.6 gal
